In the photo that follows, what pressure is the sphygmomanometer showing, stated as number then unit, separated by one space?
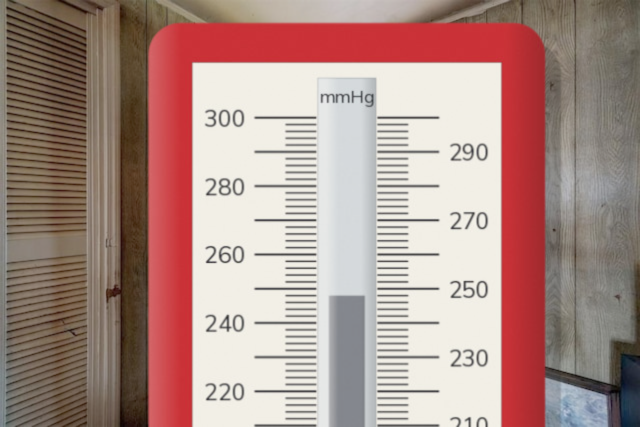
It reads 248 mmHg
